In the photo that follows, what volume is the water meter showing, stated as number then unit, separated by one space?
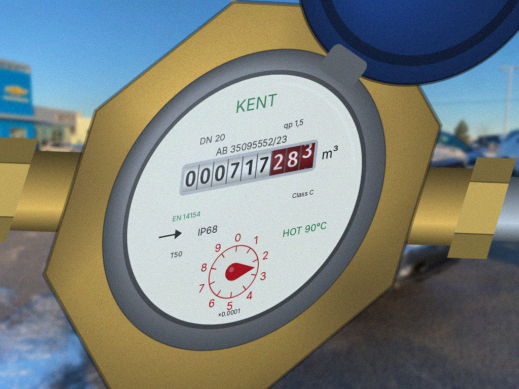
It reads 717.2832 m³
